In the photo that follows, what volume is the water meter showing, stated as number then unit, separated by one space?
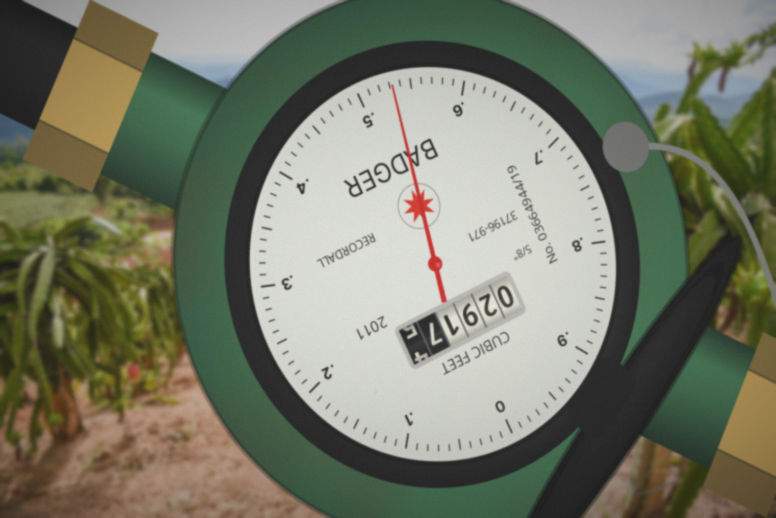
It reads 29174.53 ft³
